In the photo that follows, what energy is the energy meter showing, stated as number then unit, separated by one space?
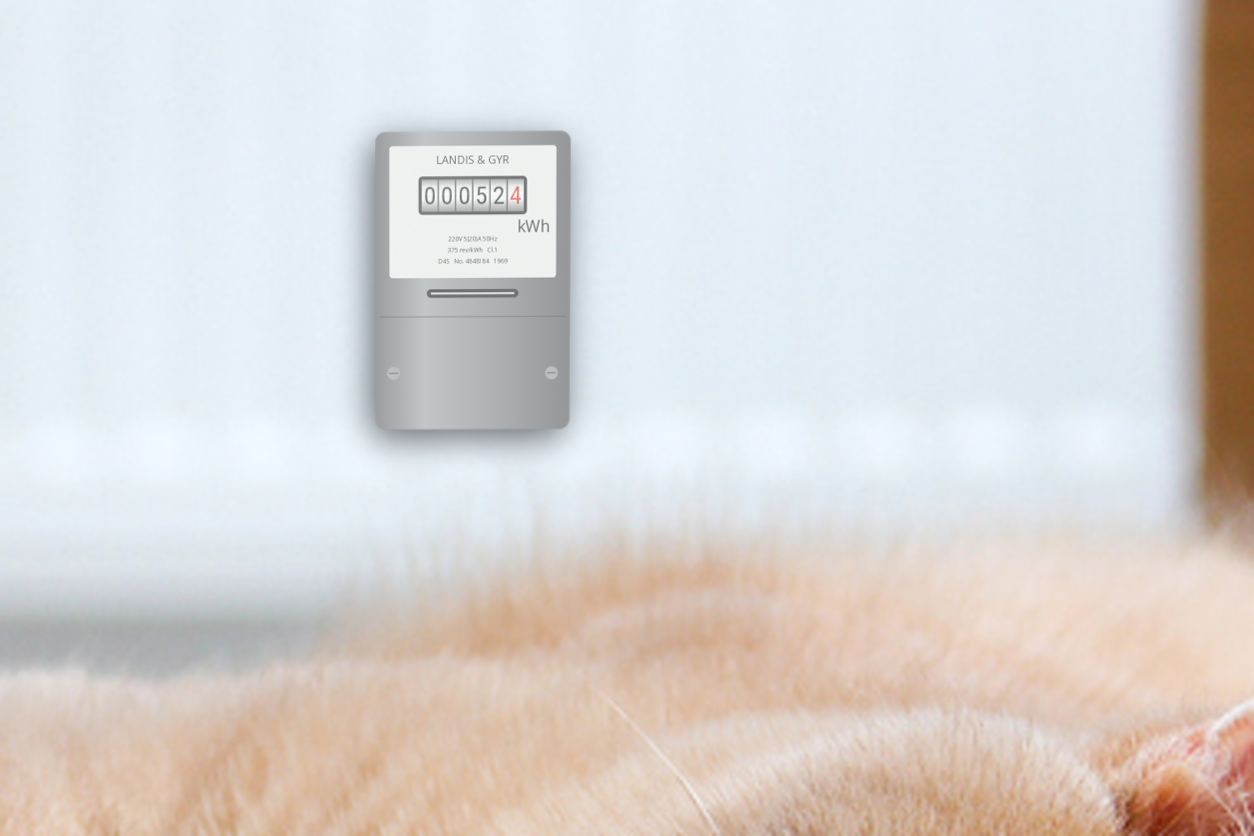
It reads 52.4 kWh
